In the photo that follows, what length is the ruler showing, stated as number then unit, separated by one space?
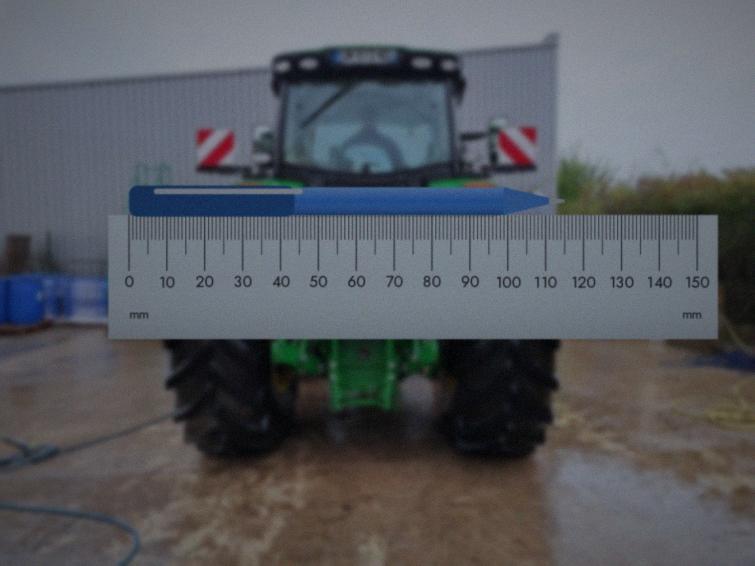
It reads 115 mm
